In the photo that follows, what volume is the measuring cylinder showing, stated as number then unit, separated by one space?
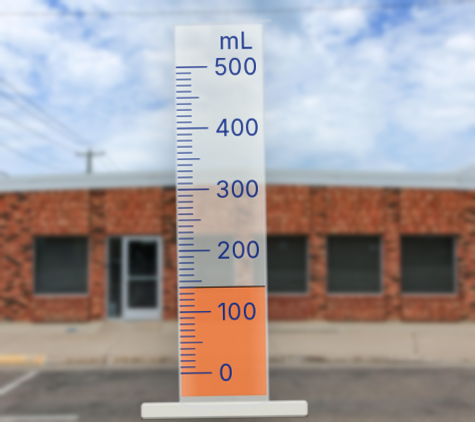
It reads 140 mL
